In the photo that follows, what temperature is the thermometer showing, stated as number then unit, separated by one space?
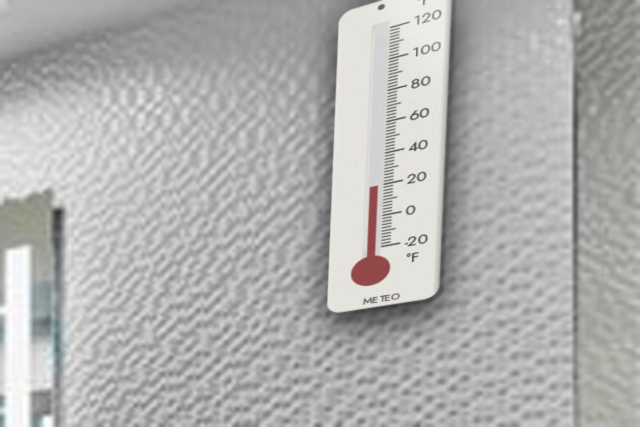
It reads 20 °F
